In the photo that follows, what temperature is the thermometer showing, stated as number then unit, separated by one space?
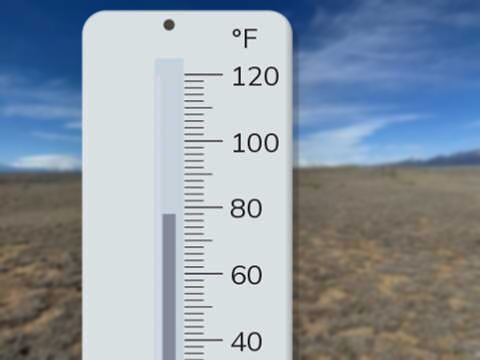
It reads 78 °F
